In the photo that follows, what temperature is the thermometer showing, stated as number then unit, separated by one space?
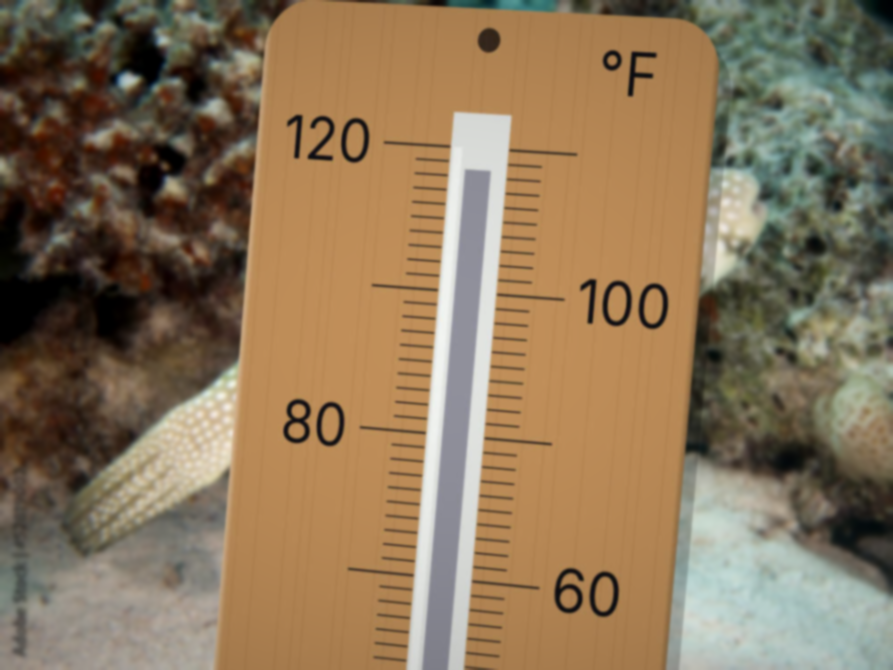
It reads 117 °F
